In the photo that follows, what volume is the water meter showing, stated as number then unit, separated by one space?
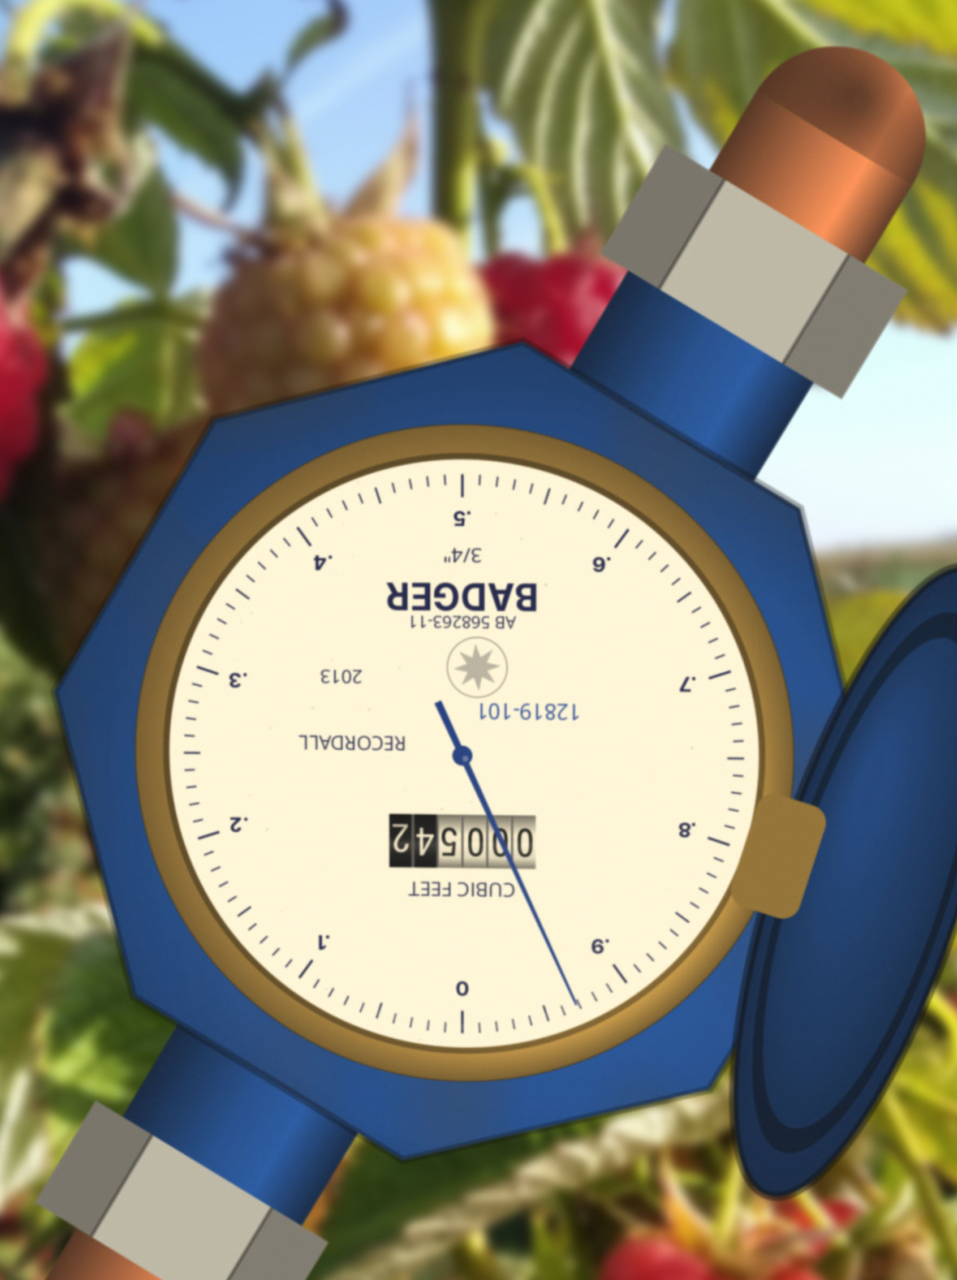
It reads 541.93 ft³
